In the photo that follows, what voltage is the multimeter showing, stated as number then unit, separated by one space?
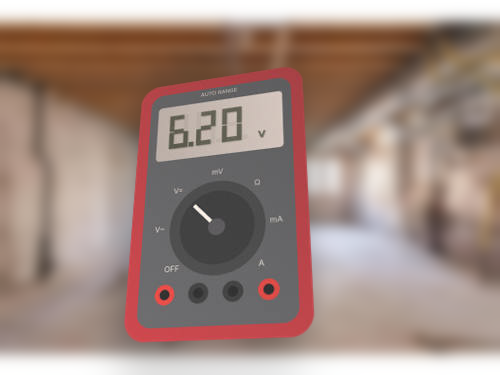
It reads 6.20 V
